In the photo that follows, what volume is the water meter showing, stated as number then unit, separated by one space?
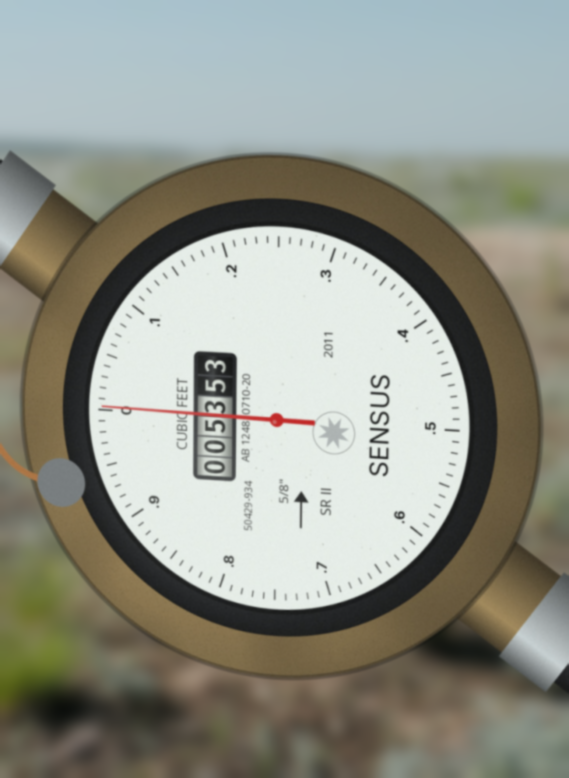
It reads 5353.00 ft³
